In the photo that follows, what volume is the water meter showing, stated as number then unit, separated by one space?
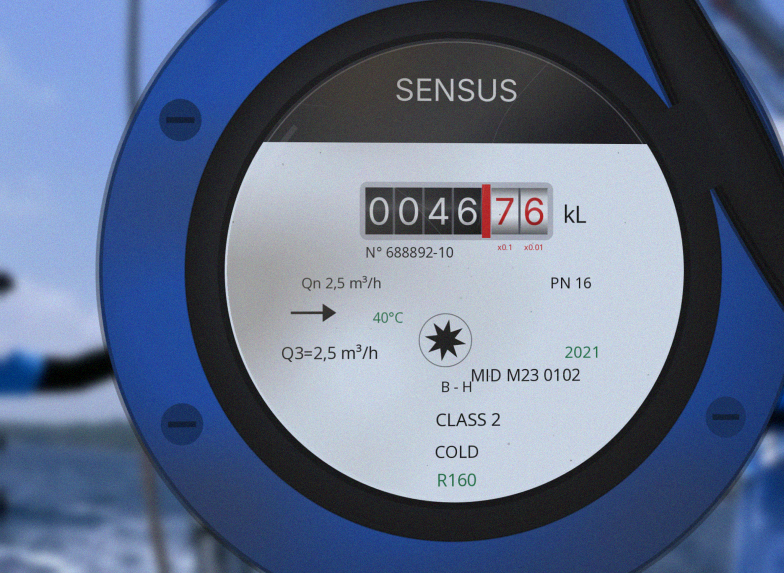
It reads 46.76 kL
